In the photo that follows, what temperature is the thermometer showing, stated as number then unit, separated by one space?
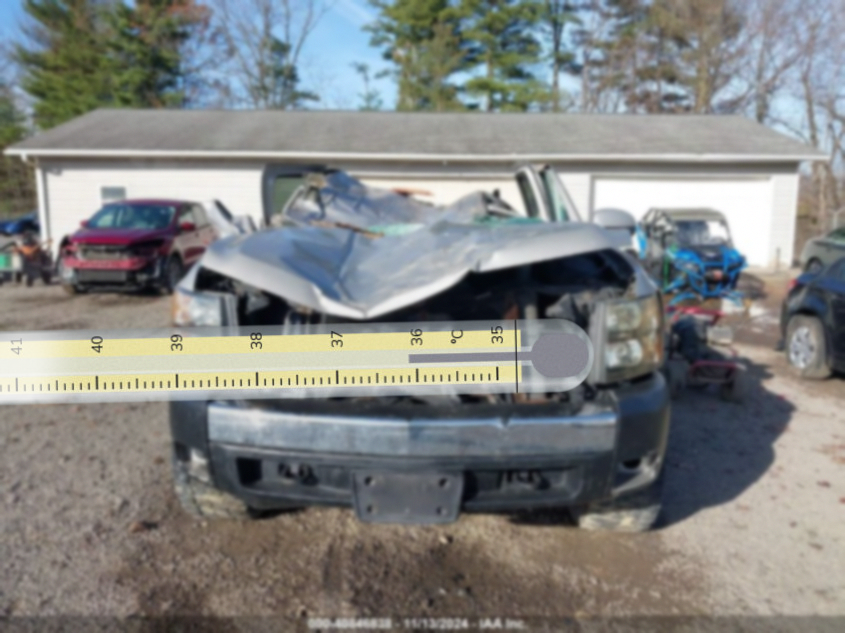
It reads 36.1 °C
